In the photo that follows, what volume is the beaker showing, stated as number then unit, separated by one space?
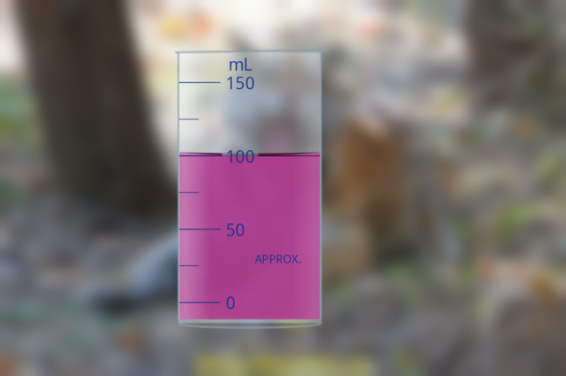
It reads 100 mL
